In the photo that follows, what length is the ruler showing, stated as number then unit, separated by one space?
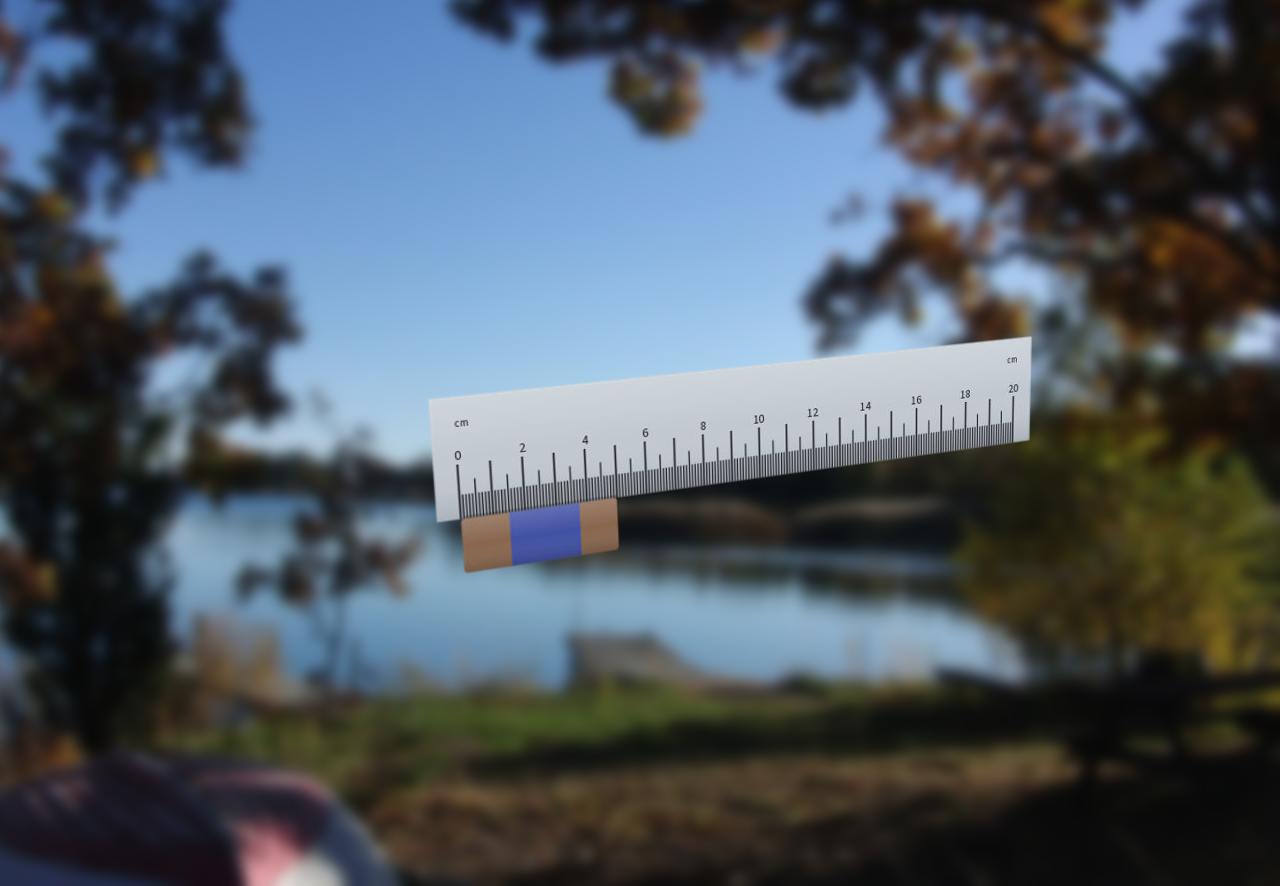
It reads 5 cm
